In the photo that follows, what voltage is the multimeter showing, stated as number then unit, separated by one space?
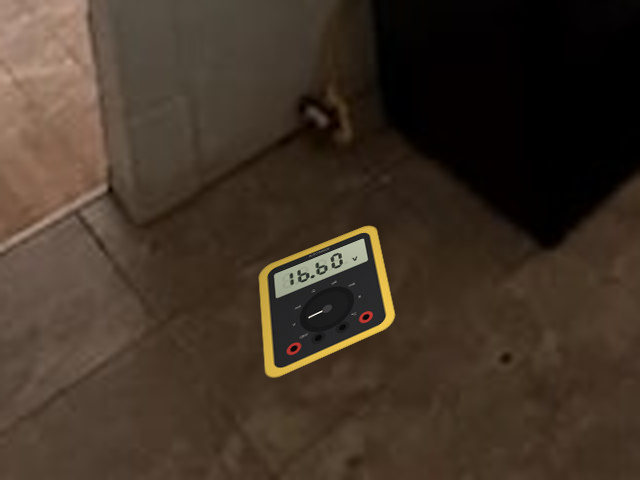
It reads 16.60 V
